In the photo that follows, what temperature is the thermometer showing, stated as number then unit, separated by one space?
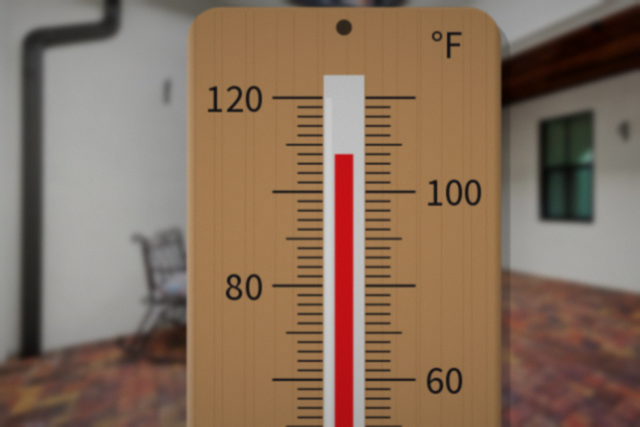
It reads 108 °F
